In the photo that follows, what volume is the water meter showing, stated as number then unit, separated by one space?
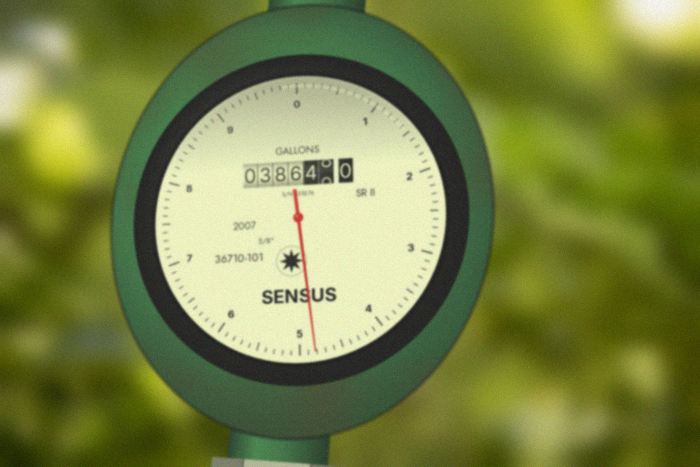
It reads 386484.8 gal
